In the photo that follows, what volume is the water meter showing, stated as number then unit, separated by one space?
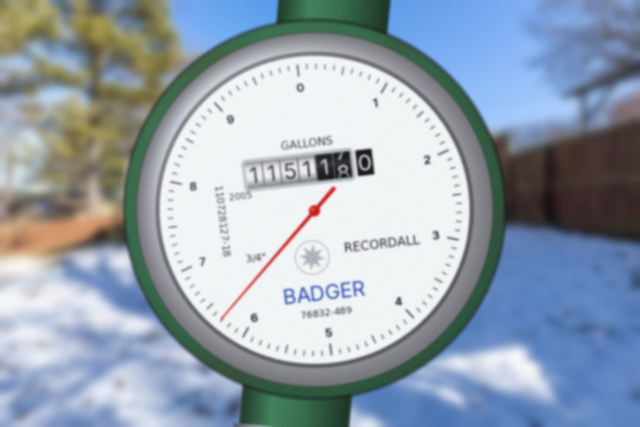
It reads 1151176.3 gal
